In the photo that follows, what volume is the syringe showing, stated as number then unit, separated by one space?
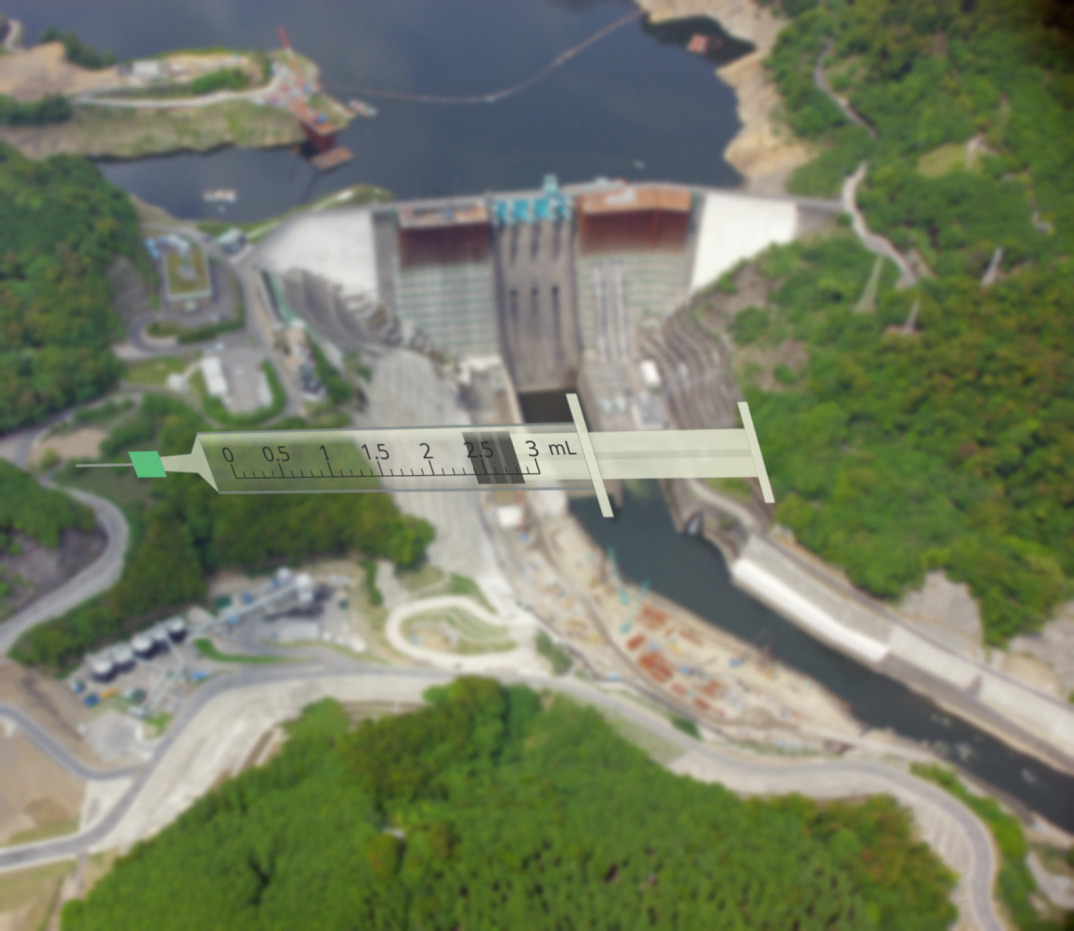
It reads 2.4 mL
